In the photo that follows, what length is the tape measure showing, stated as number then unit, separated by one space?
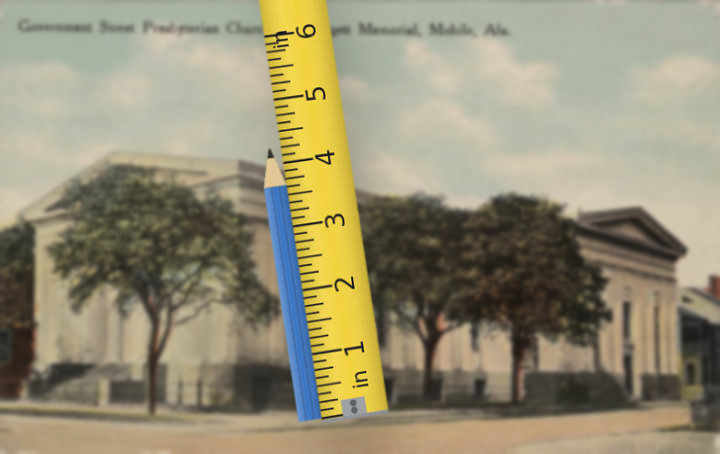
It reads 4.25 in
